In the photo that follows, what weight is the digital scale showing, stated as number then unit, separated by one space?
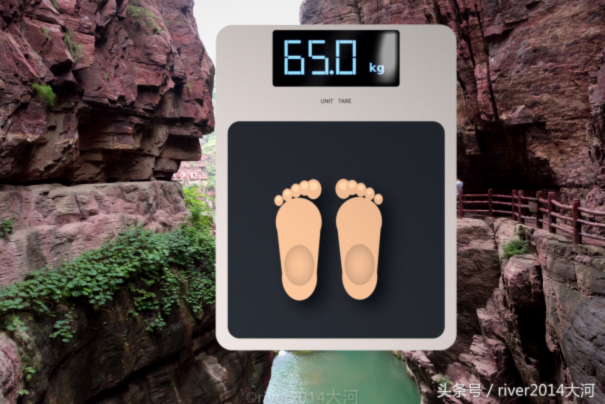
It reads 65.0 kg
